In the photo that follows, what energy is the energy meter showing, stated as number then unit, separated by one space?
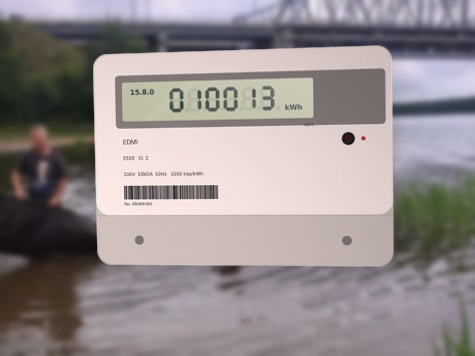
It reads 10013 kWh
